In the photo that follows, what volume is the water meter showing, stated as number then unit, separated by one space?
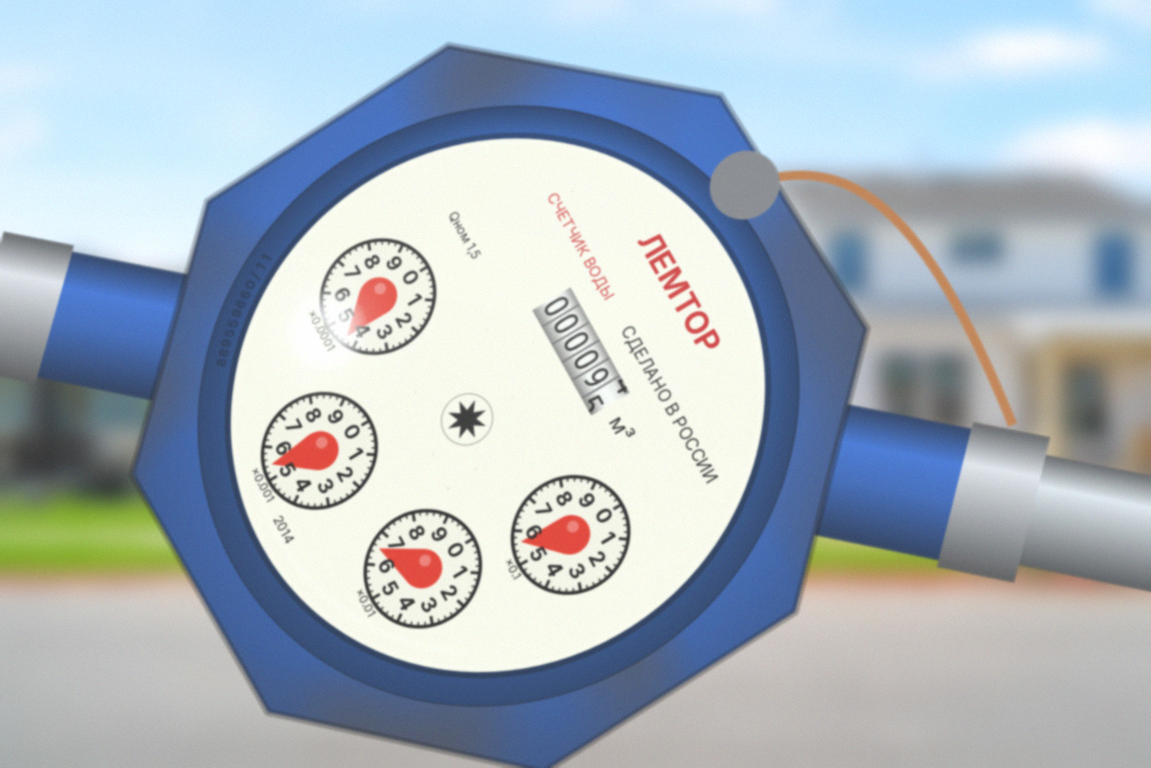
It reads 94.5654 m³
